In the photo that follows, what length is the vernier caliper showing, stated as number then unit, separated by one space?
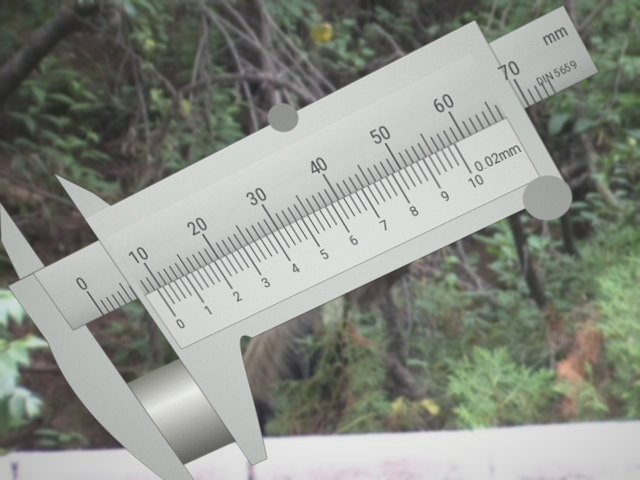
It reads 9.4 mm
